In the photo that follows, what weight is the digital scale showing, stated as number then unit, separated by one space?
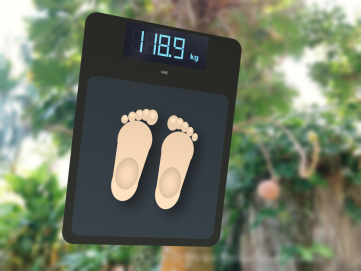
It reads 118.9 kg
